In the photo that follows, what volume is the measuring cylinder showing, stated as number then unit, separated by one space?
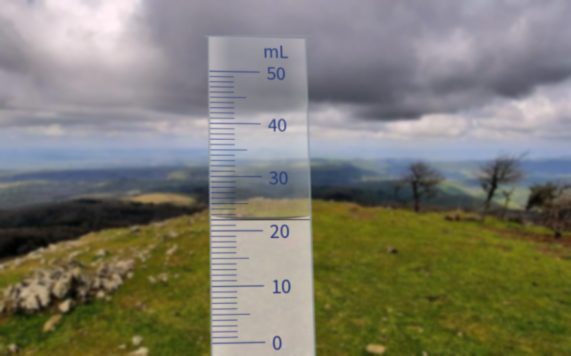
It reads 22 mL
